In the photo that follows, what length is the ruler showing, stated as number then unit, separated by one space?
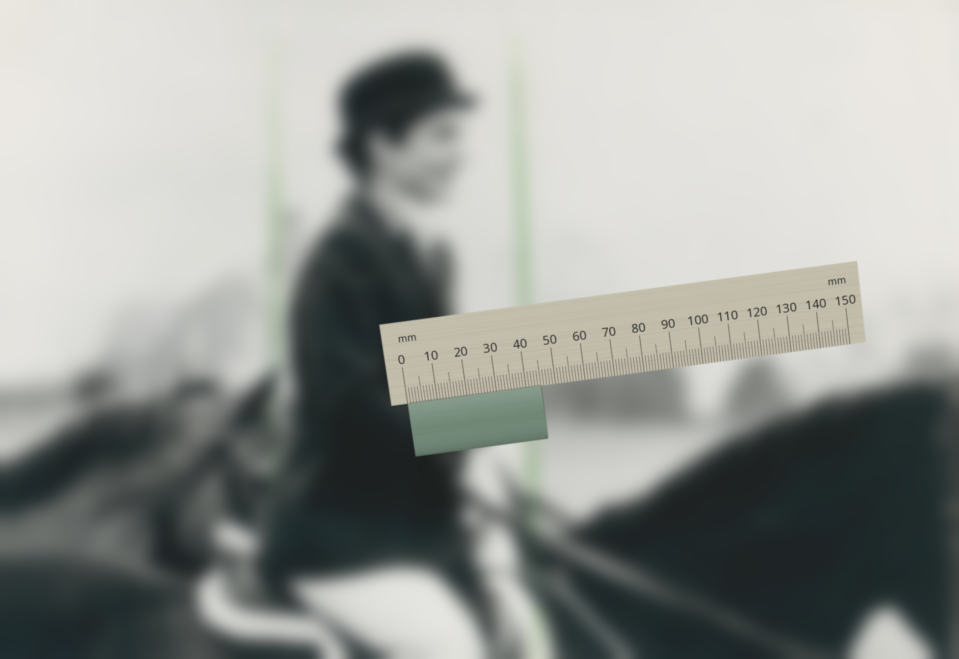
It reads 45 mm
